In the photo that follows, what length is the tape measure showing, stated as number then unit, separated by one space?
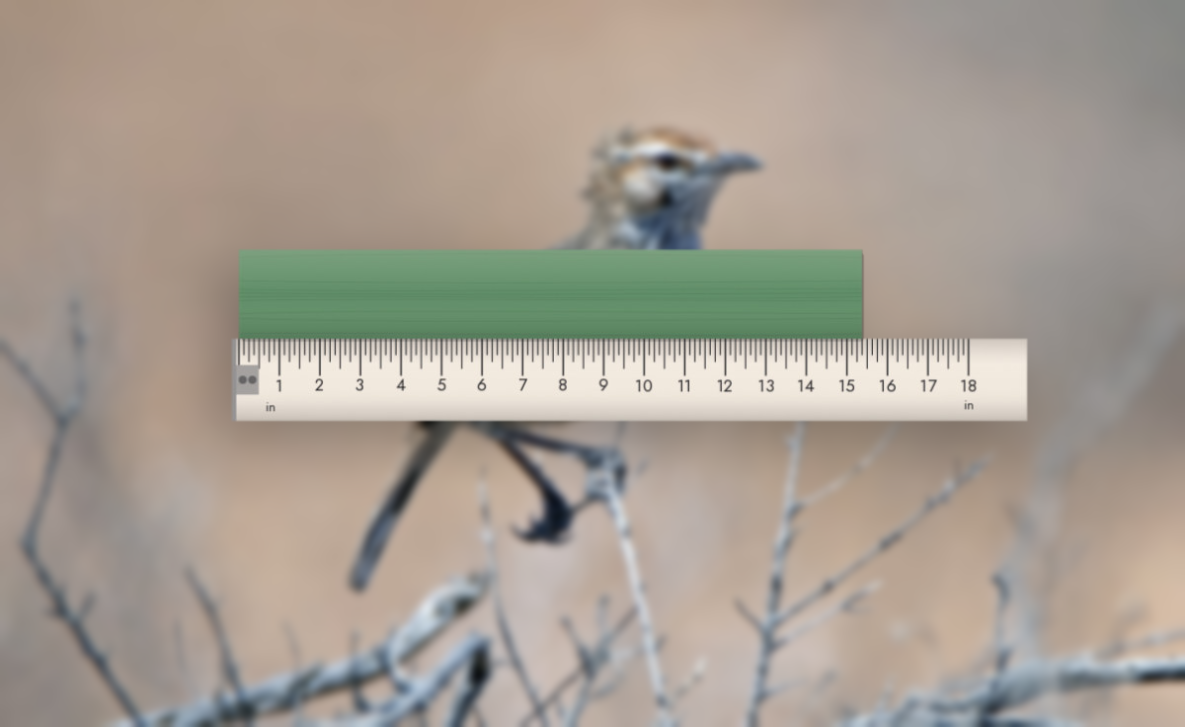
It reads 15.375 in
